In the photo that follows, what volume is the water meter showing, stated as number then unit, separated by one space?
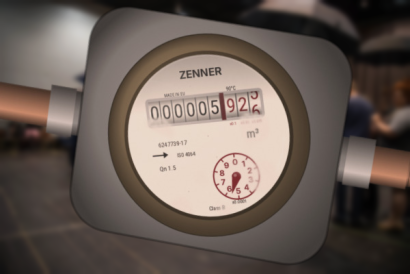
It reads 5.9255 m³
